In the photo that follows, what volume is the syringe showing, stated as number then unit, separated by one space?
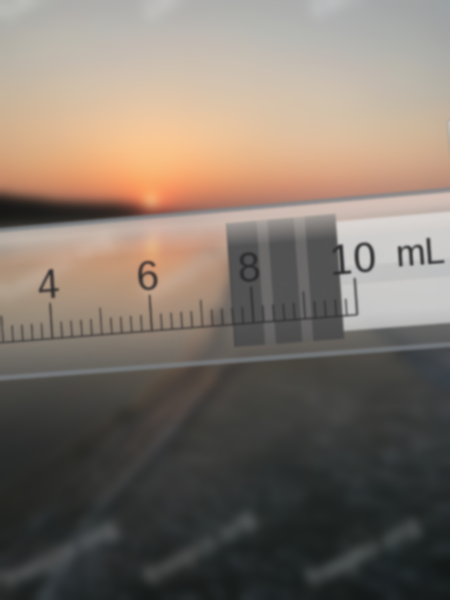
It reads 7.6 mL
